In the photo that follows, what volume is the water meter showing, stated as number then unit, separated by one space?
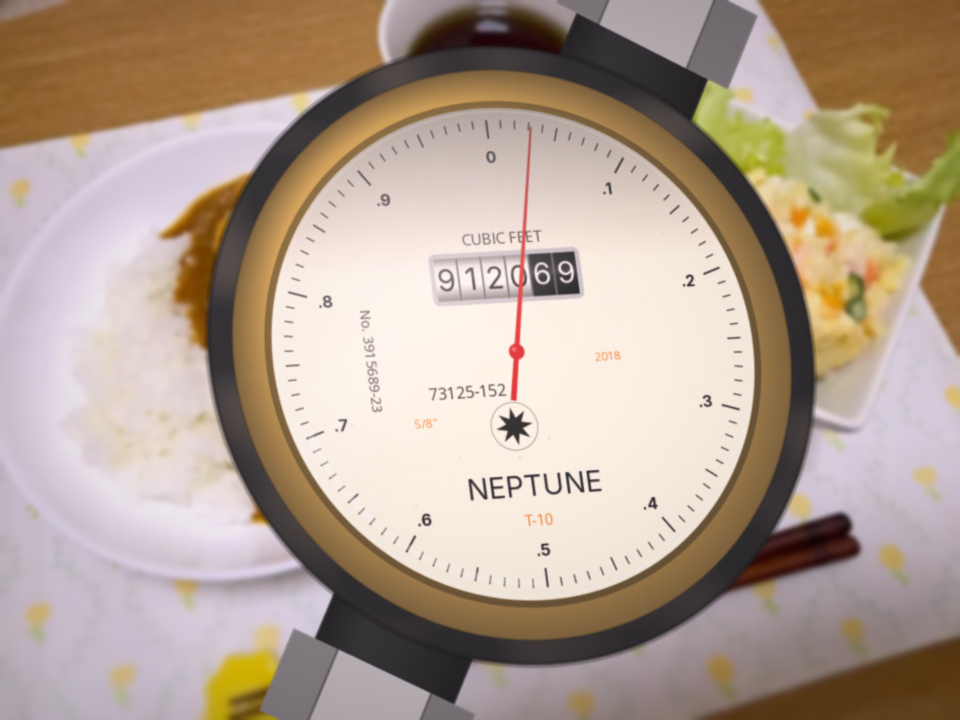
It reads 912069.03 ft³
